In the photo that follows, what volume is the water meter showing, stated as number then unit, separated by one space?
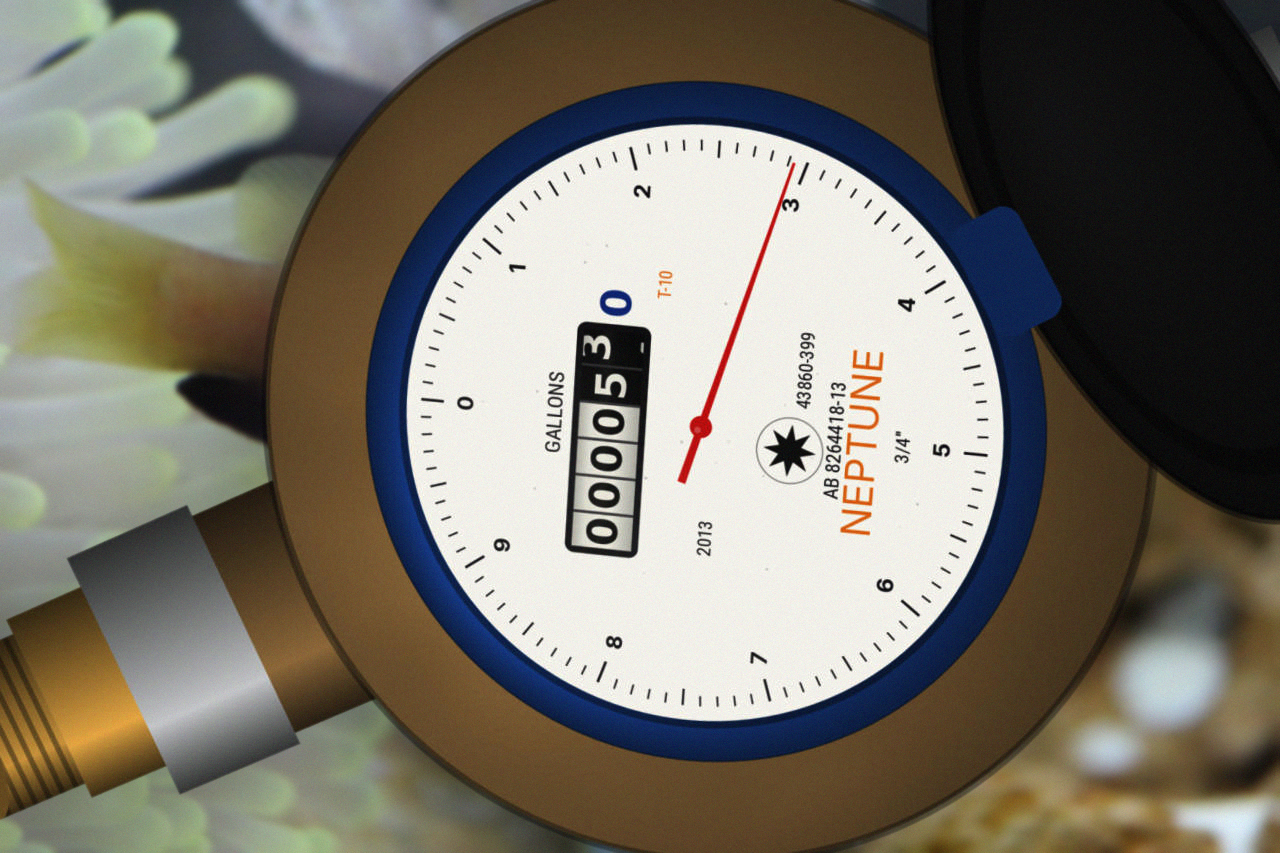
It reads 532.9 gal
